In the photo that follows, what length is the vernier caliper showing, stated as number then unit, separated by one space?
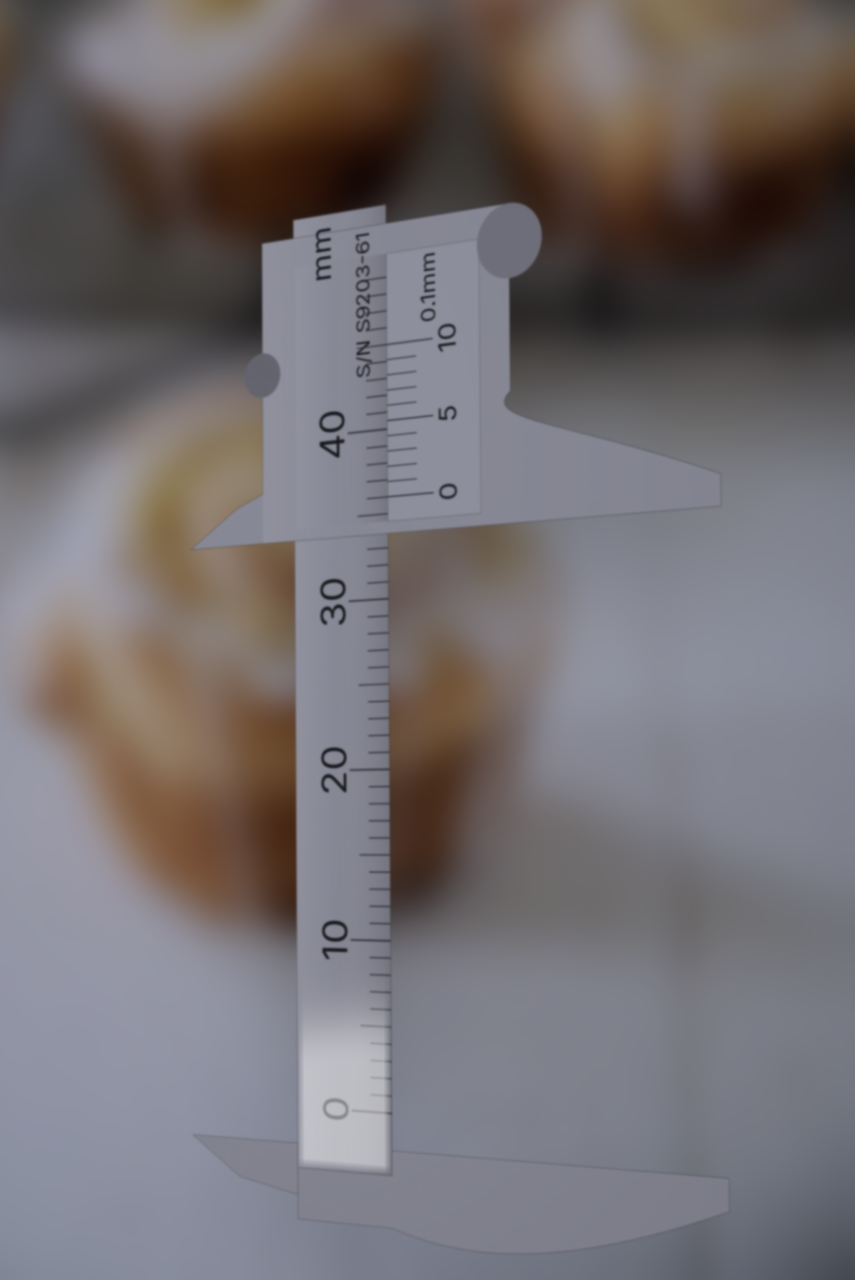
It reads 36.0 mm
